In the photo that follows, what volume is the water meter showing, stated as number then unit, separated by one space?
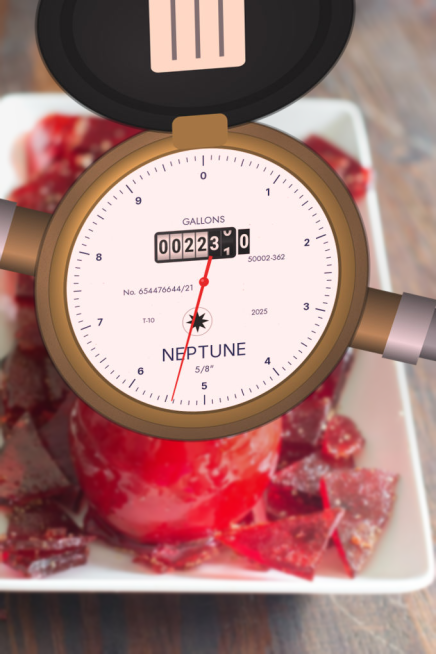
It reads 22305.4 gal
